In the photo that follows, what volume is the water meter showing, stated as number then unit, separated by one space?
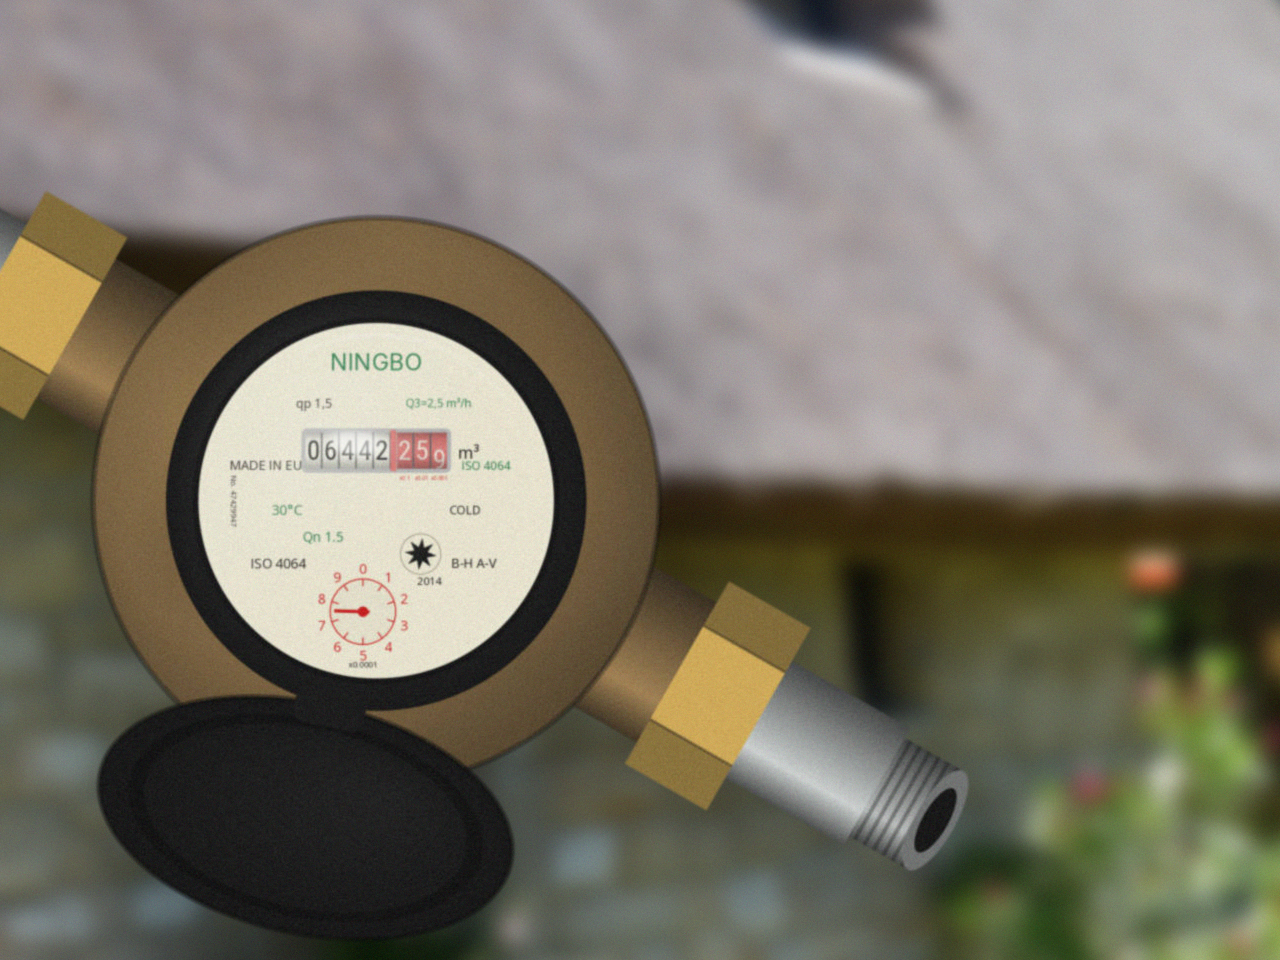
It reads 6442.2587 m³
